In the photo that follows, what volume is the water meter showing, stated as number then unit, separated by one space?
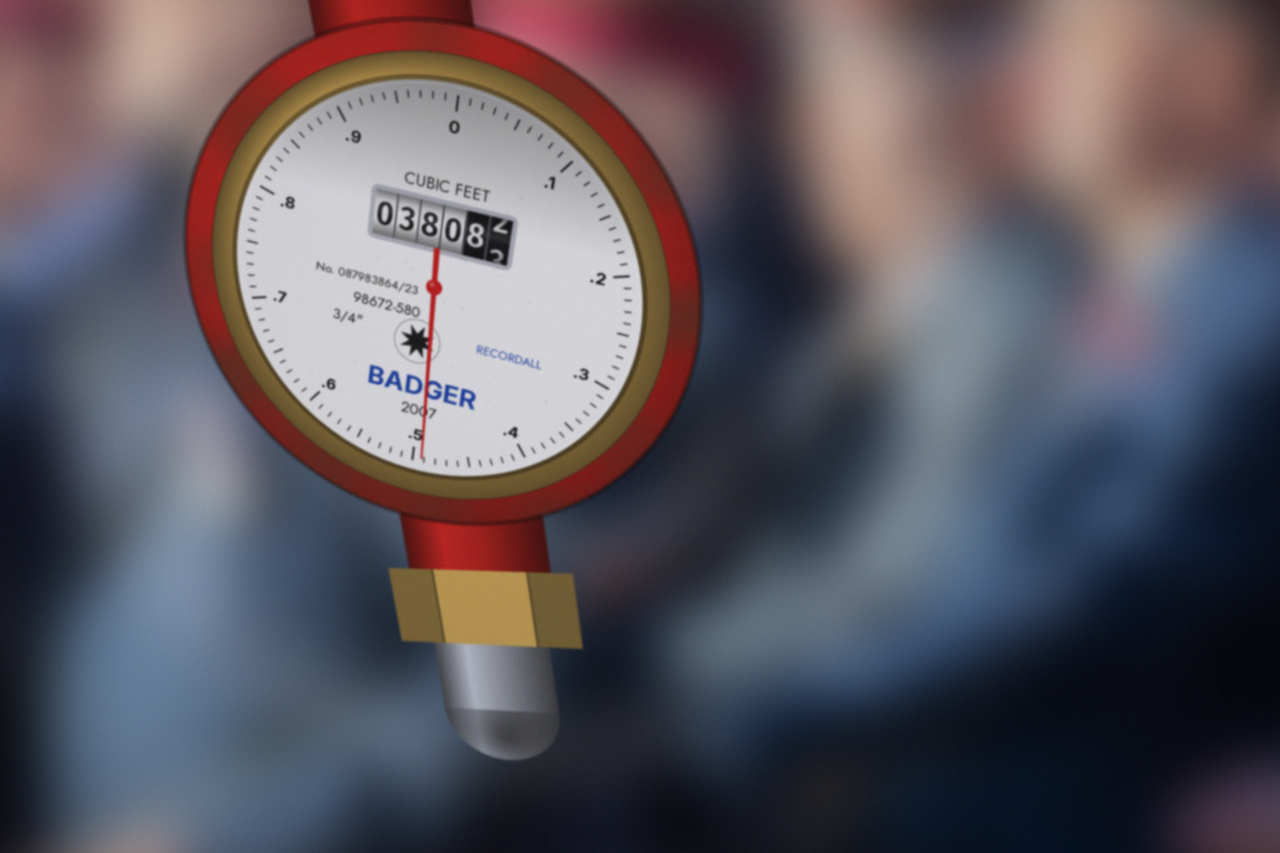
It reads 38082.49 ft³
